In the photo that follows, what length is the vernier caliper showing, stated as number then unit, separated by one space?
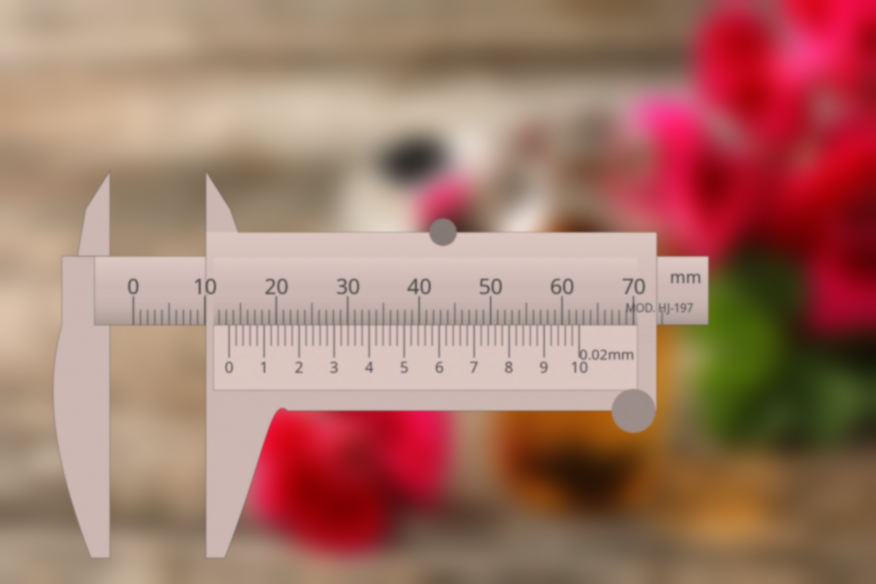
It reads 13.4 mm
